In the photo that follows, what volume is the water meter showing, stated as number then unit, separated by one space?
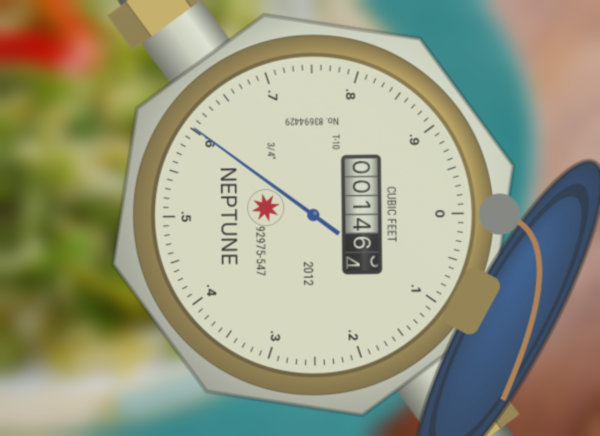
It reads 1463.60 ft³
